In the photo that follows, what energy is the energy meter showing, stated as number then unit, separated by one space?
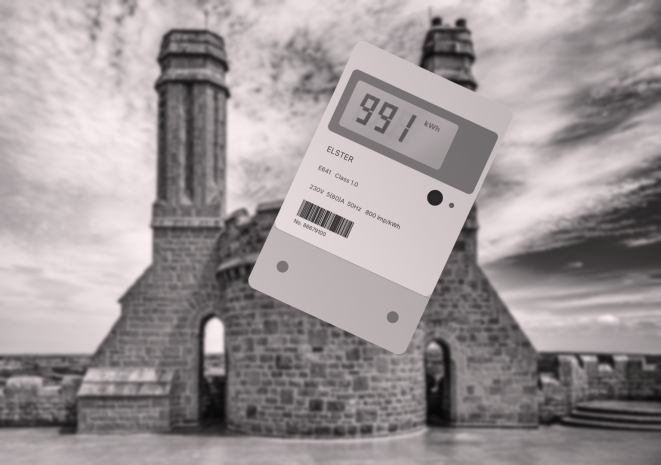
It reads 991 kWh
